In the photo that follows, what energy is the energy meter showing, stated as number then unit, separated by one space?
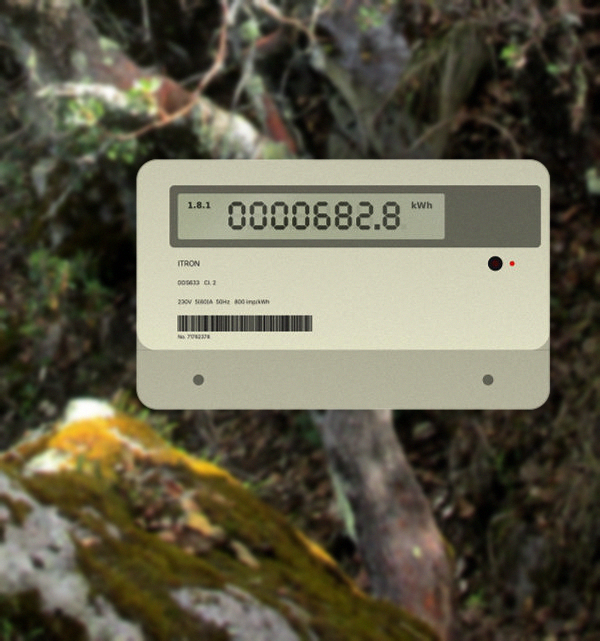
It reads 682.8 kWh
